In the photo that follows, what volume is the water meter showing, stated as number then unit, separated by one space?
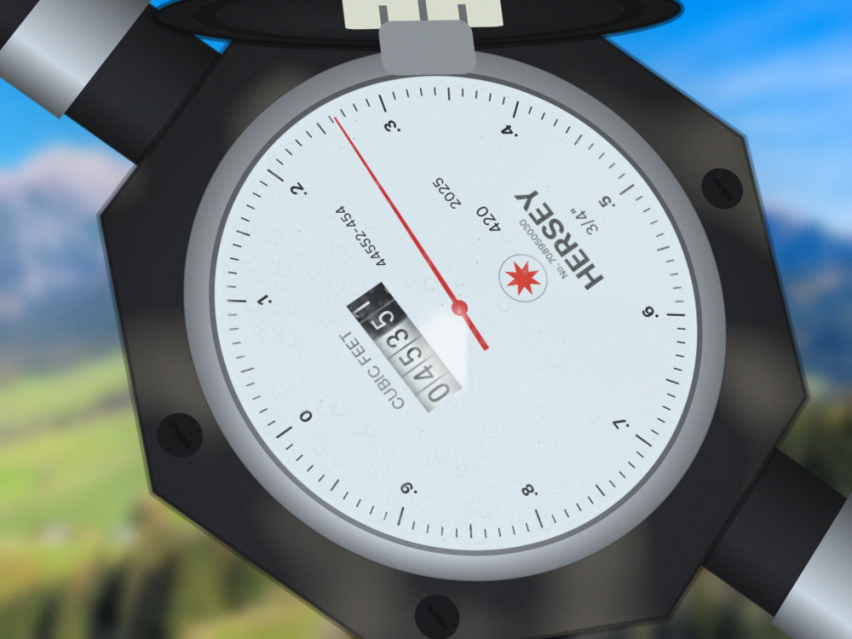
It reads 45351.26 ft³
